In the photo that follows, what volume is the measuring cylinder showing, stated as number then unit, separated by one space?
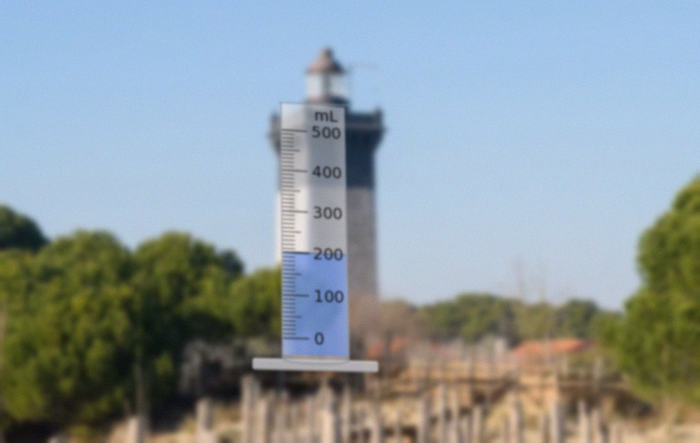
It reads 200 mL
